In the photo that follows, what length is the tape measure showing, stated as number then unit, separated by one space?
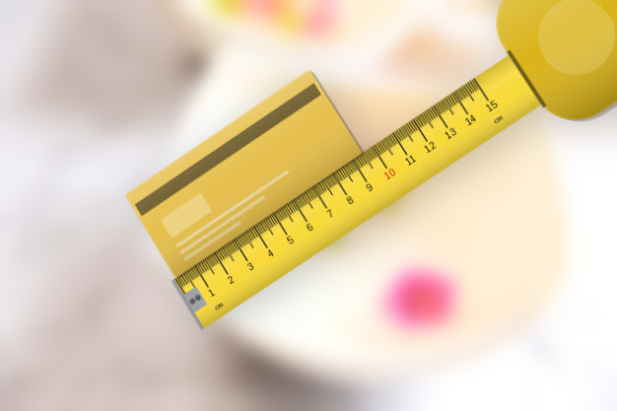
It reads 9.5 cm
